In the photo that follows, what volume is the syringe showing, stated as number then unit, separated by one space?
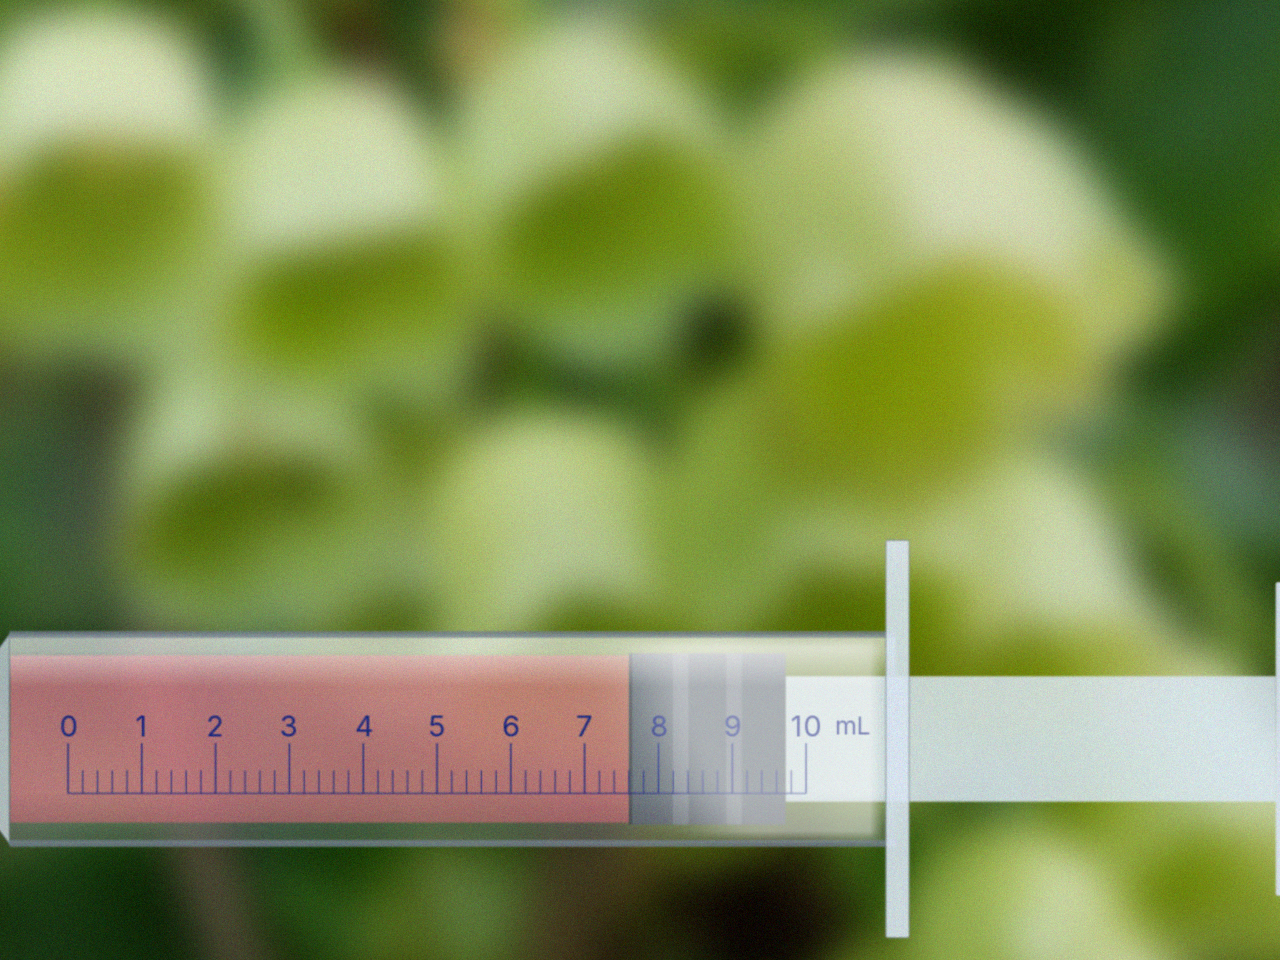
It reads 7.6 mL
